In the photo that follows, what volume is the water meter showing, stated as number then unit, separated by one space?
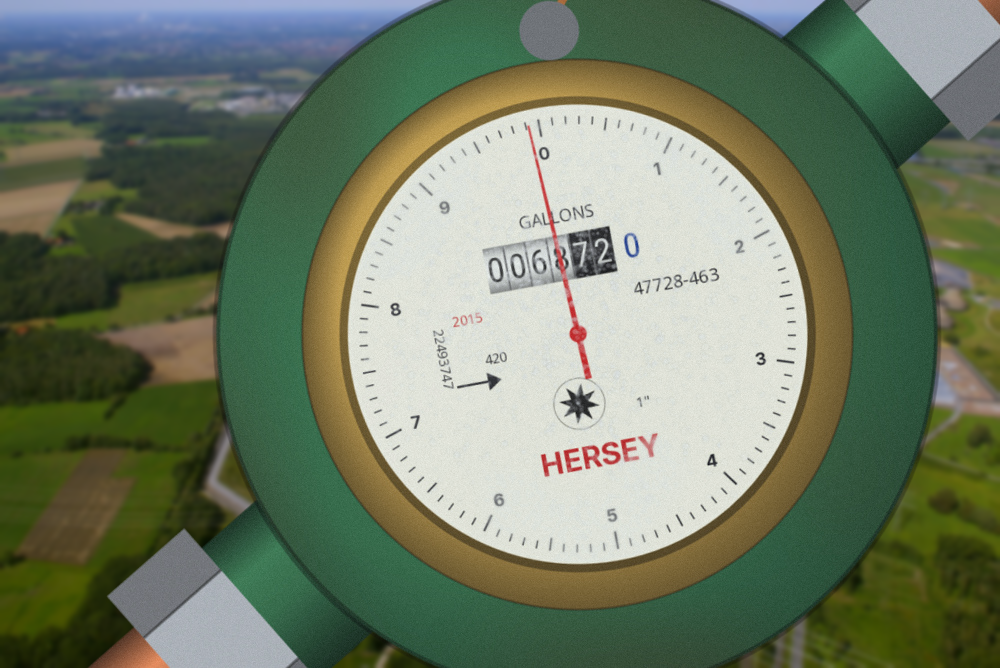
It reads 68719.9 gal
